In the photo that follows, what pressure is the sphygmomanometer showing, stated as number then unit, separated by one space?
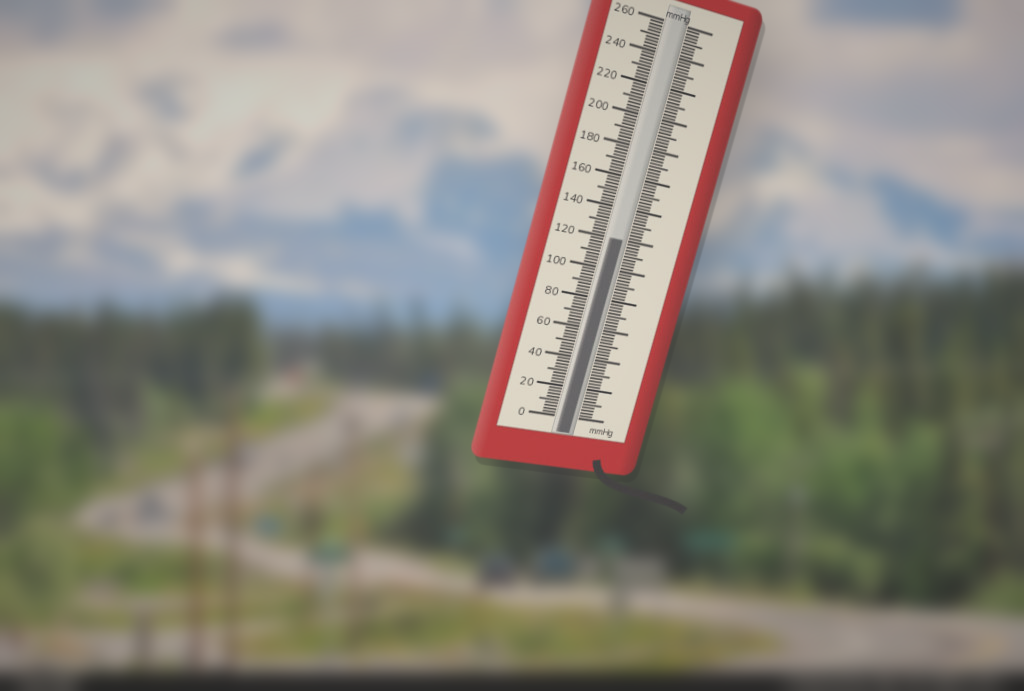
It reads 120 mmHg
